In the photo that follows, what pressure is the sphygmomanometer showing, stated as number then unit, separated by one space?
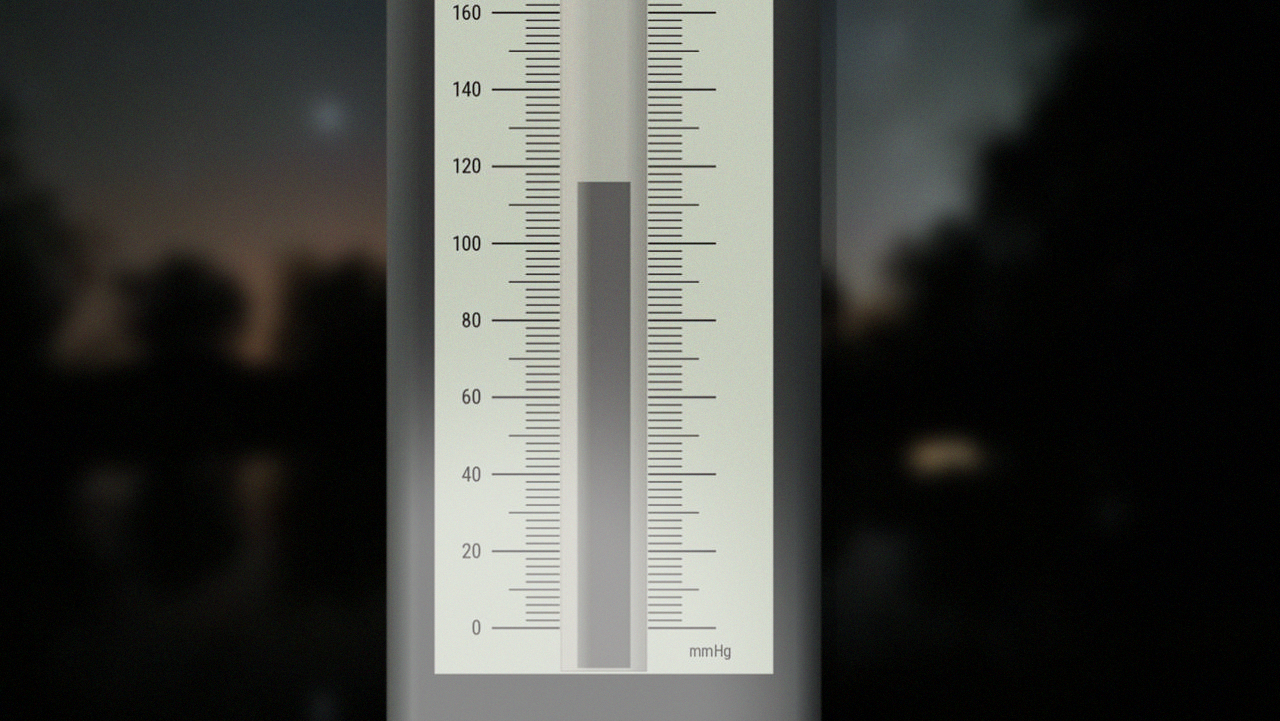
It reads 116 mmHg
